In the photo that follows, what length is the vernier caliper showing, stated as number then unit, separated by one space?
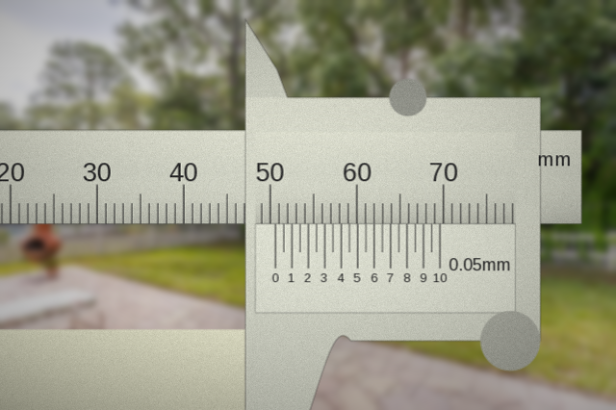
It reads 50.6 mm
